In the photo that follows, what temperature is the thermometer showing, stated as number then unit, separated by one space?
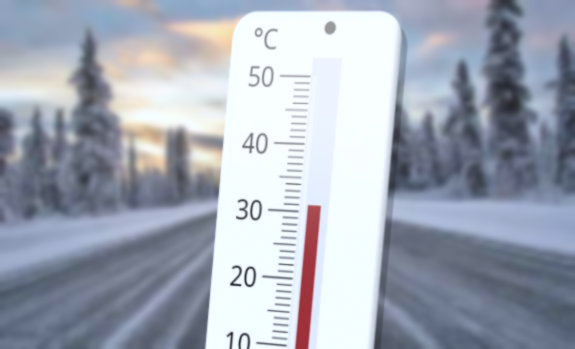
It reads 31 °C
